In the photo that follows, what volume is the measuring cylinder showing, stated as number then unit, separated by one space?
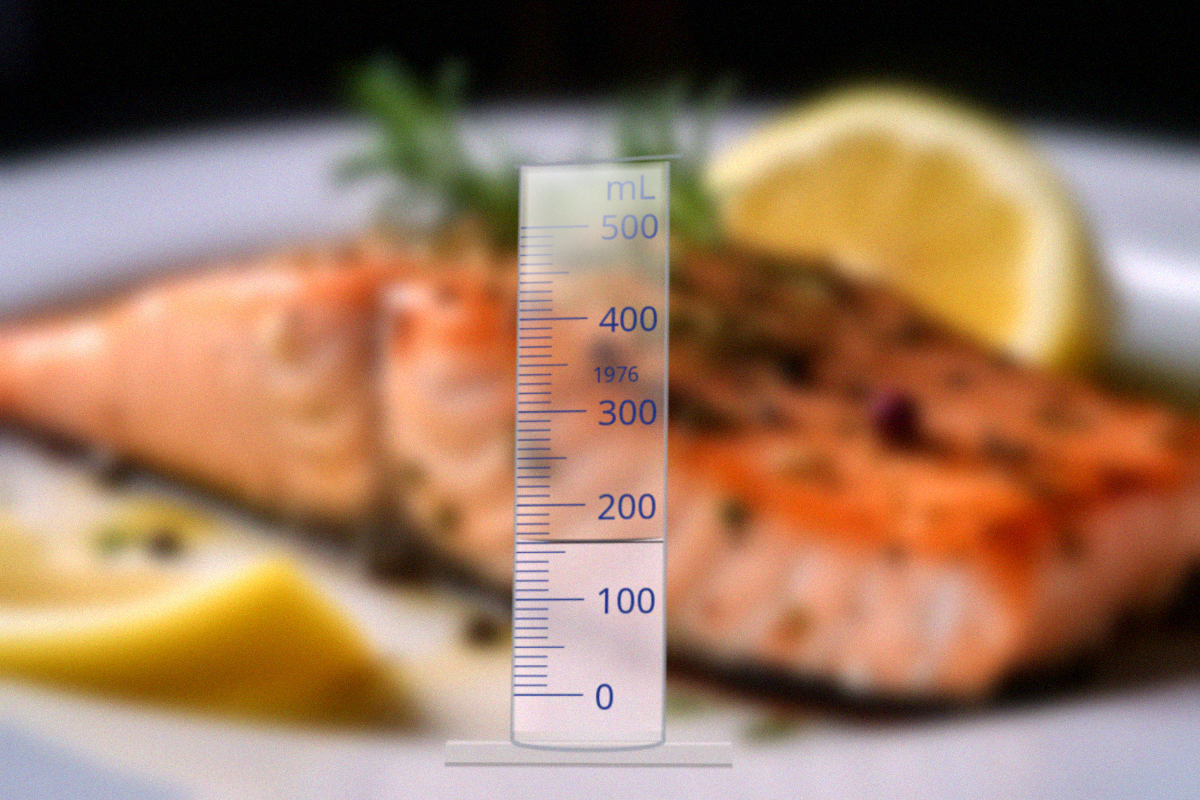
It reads 160 mL
